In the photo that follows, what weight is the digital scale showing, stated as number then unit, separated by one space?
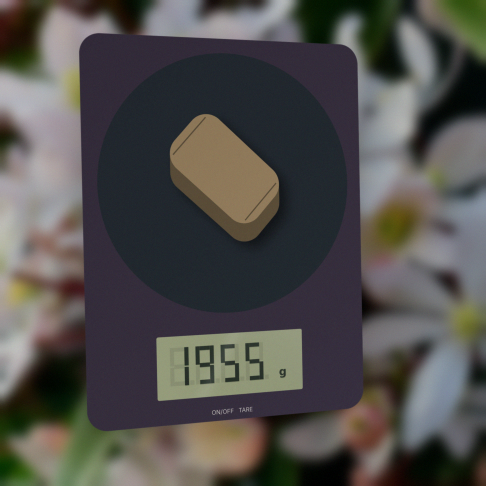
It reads 1955 g
